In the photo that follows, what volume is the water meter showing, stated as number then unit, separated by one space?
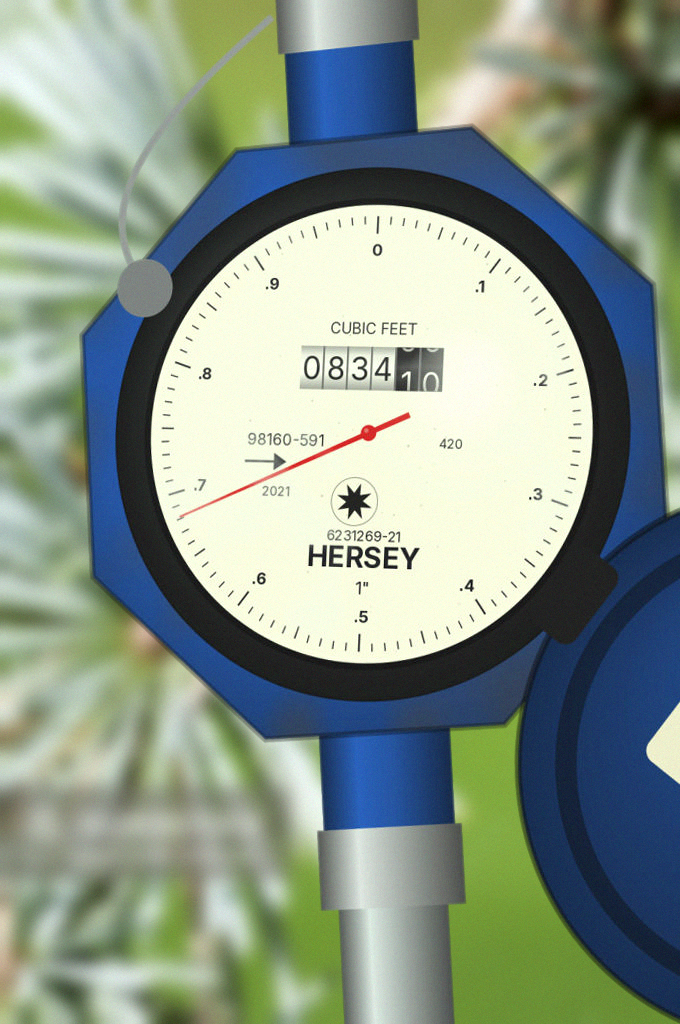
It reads 83409.68 ft³
